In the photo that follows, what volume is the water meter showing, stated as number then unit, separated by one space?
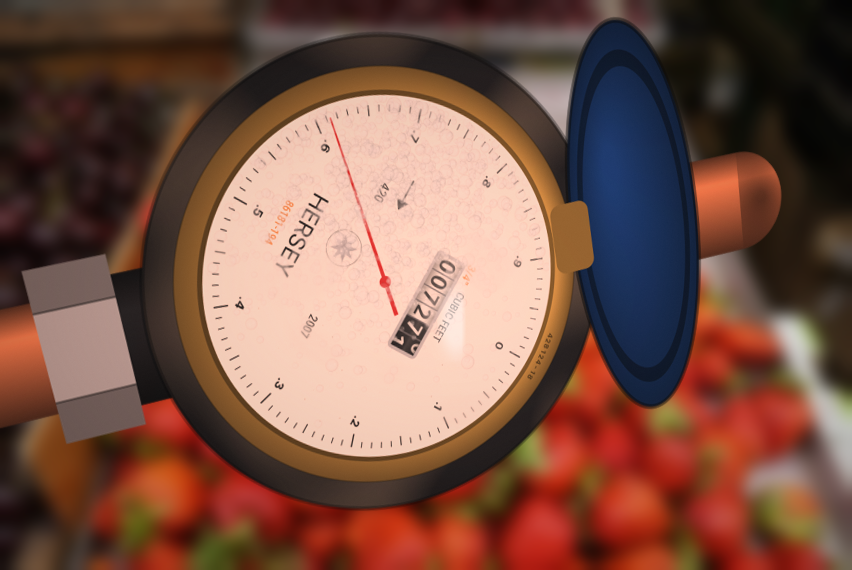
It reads 7270.61 ft³
